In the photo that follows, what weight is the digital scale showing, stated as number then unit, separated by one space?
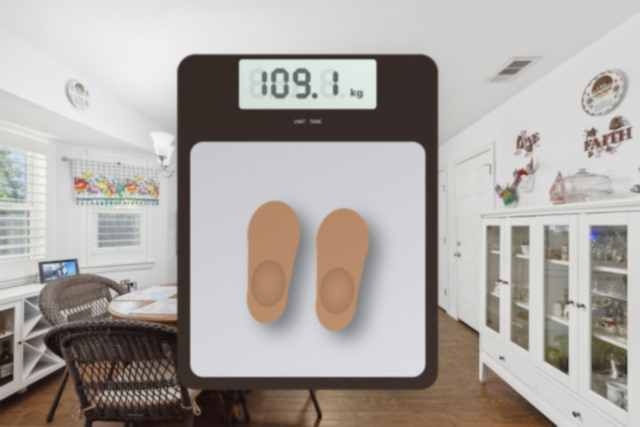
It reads 109.1 kg
